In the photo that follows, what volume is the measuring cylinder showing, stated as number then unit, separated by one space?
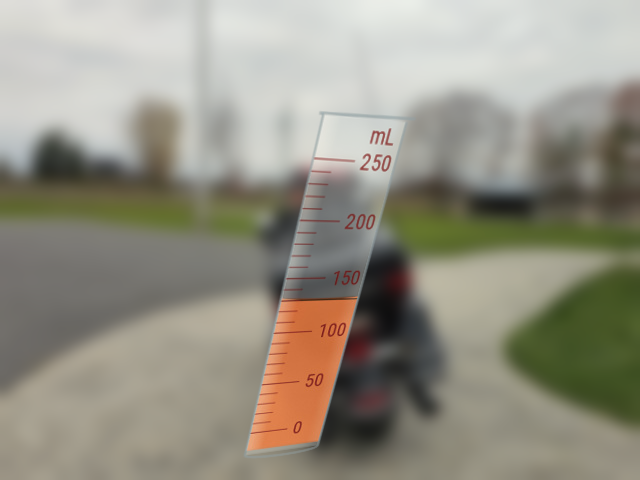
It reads 130 mL
